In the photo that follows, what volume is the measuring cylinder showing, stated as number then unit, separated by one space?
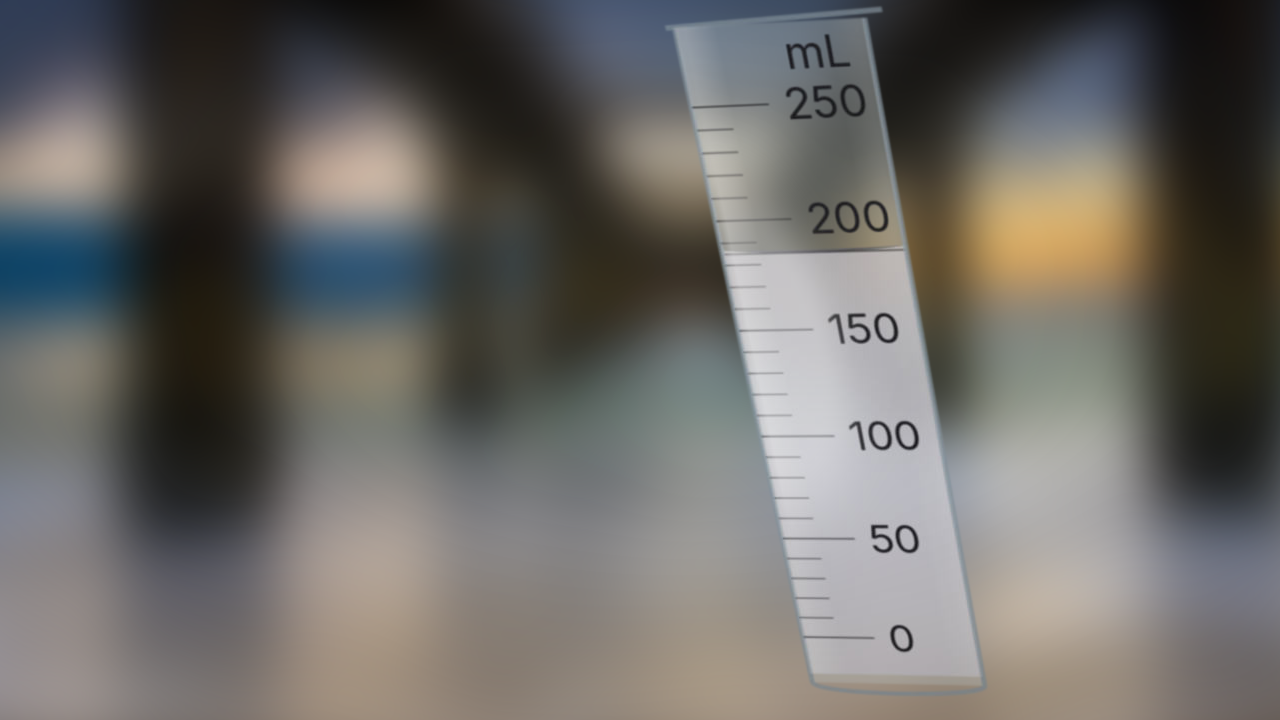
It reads 185 mL
